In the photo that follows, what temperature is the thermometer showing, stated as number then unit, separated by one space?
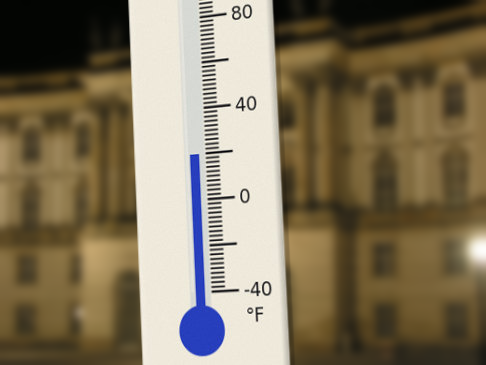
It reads 20 °F
